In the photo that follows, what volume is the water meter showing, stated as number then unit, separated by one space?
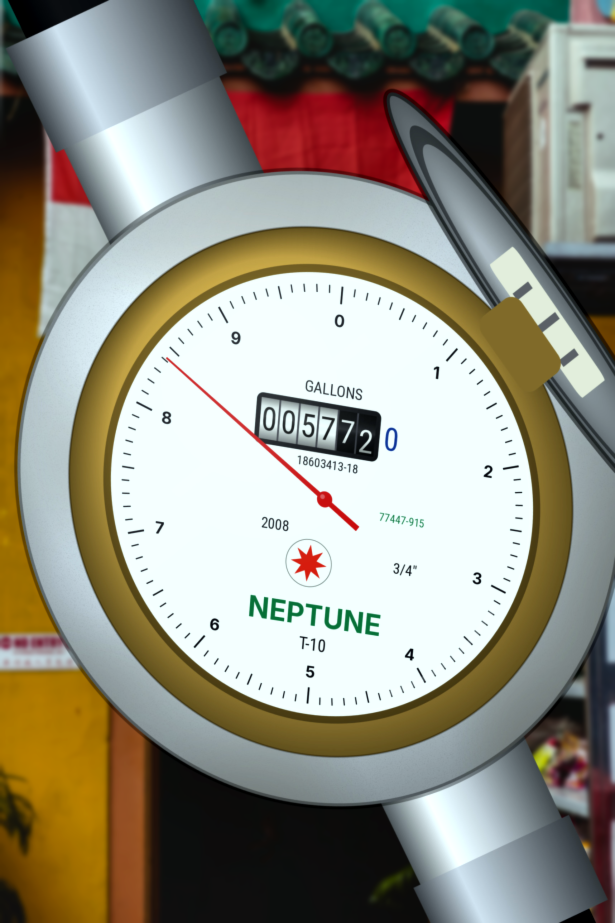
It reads 57718.4 gal
